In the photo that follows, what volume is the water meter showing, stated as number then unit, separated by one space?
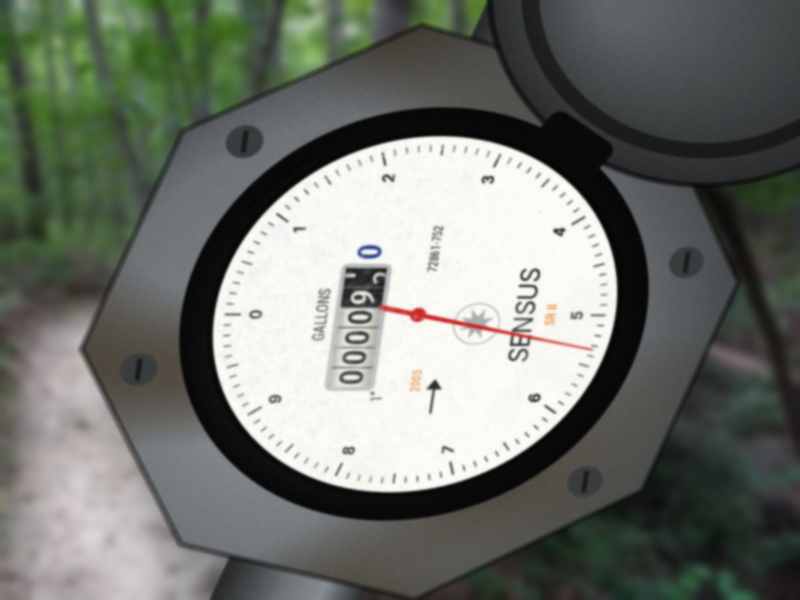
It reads 915.3 gal
